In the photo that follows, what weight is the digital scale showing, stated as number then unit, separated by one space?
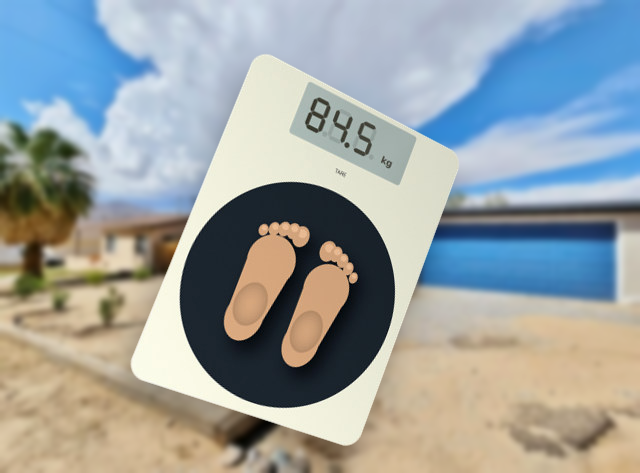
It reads 84.5 kg
